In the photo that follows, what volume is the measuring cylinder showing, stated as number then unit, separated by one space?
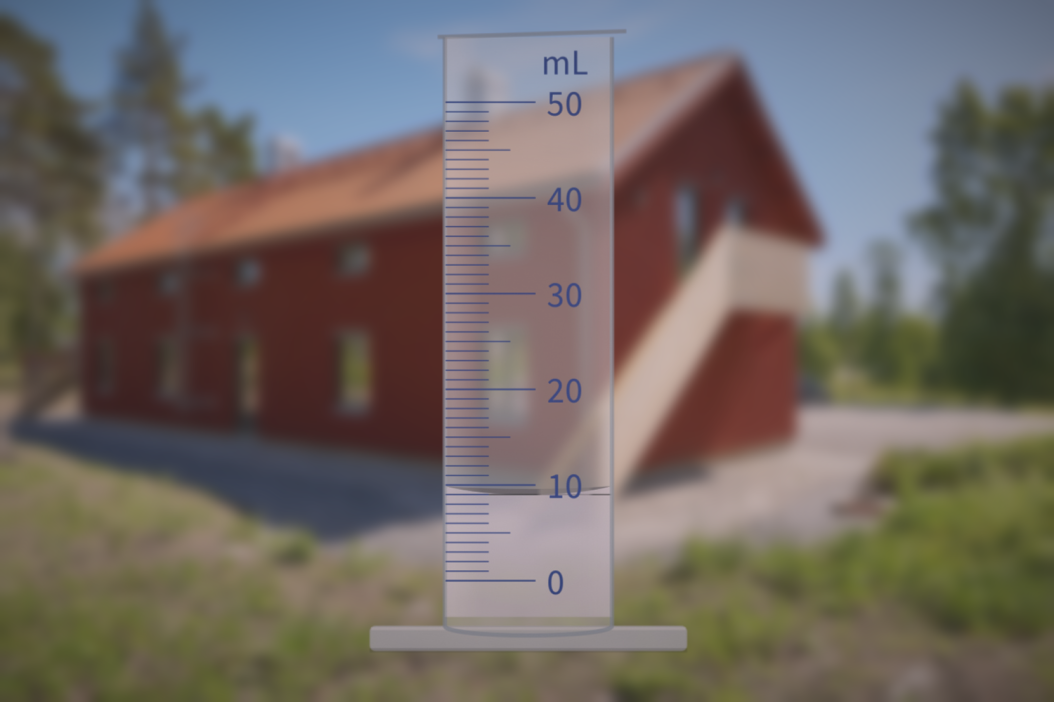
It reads 9 mL
